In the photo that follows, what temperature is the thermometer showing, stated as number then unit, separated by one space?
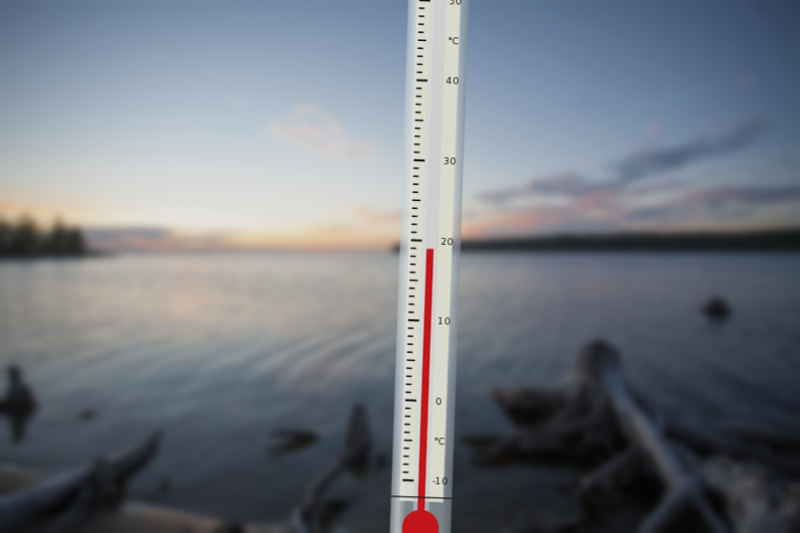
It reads 19 °C
